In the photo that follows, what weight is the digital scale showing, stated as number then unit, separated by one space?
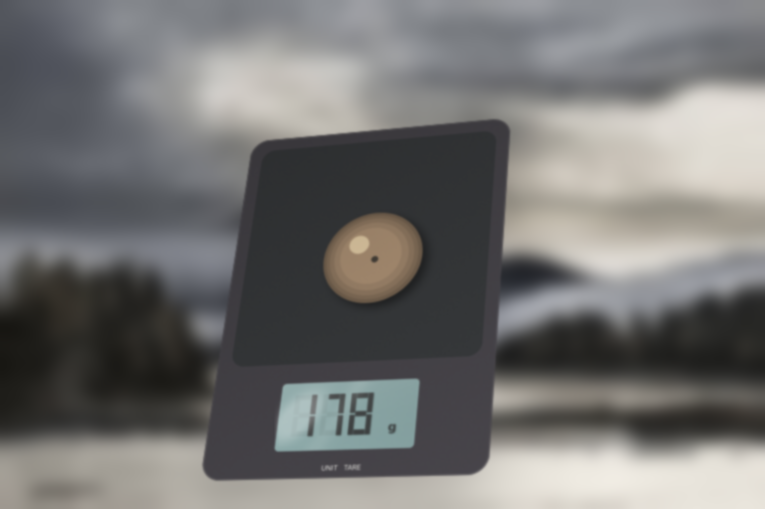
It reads 178 g
